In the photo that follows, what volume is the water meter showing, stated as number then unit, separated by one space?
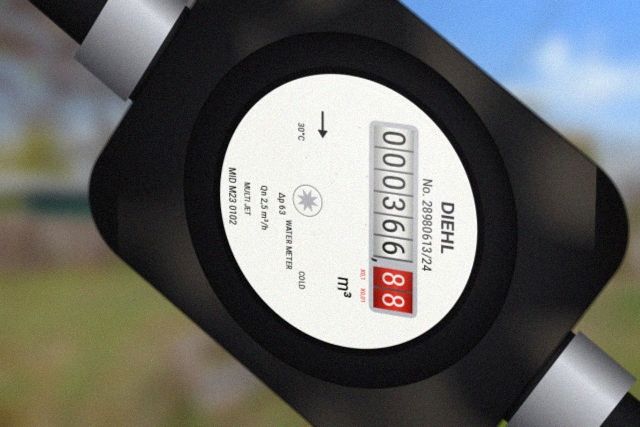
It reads 366.88 m³
